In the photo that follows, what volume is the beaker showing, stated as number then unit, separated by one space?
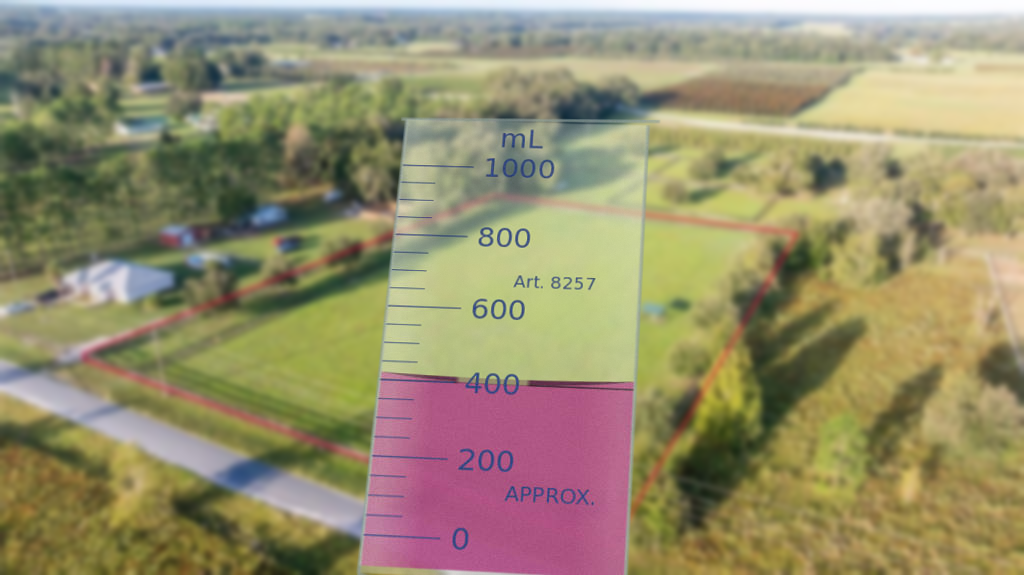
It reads 400 mL
